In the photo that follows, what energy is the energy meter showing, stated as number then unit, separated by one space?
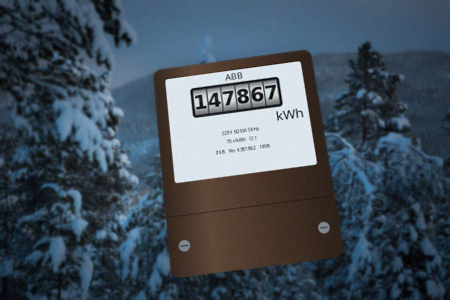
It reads 147867 kWh
